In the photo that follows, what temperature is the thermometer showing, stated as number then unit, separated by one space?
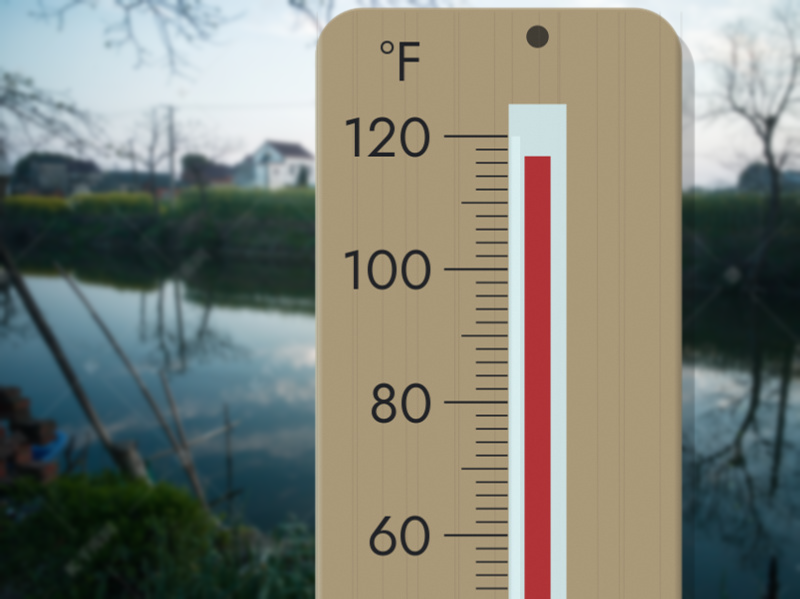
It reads 117 °F
